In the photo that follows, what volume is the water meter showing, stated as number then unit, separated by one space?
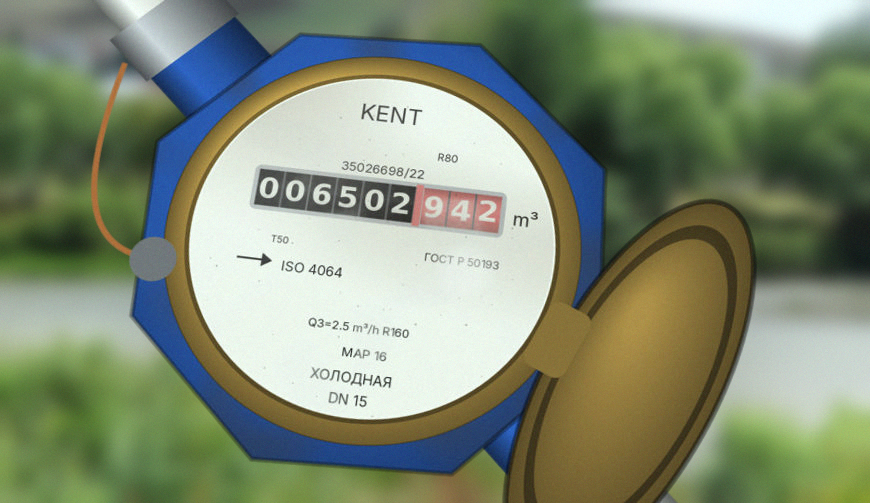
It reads 6502.942 m³
